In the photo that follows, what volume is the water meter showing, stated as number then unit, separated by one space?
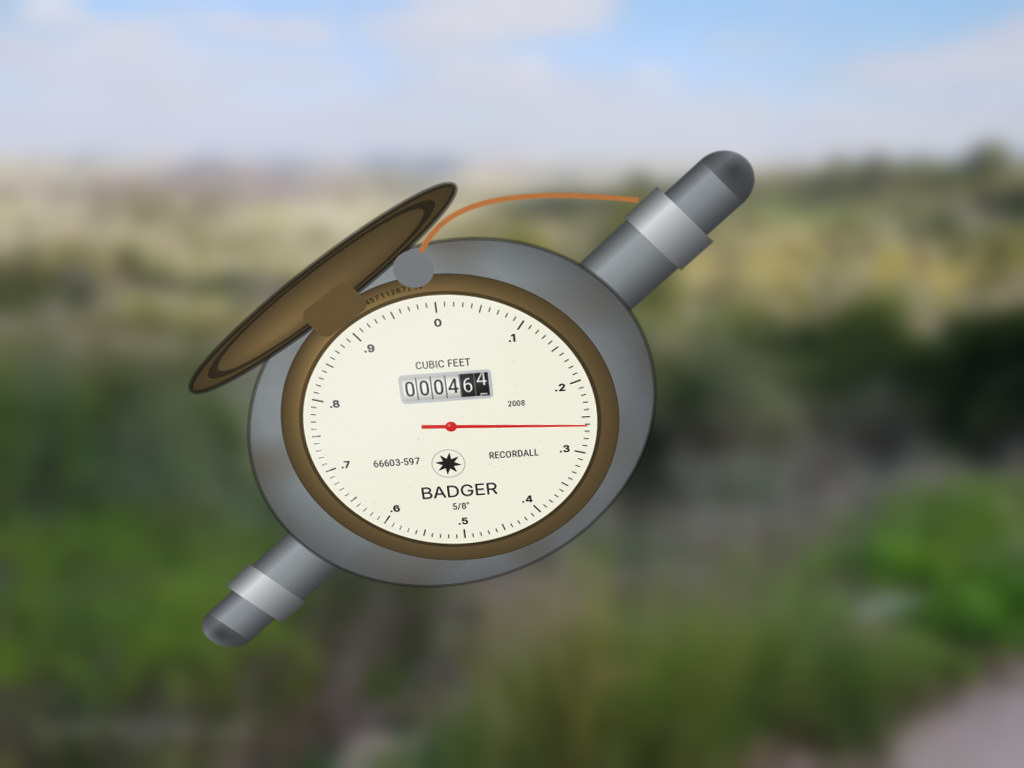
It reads 464.26 ft³
